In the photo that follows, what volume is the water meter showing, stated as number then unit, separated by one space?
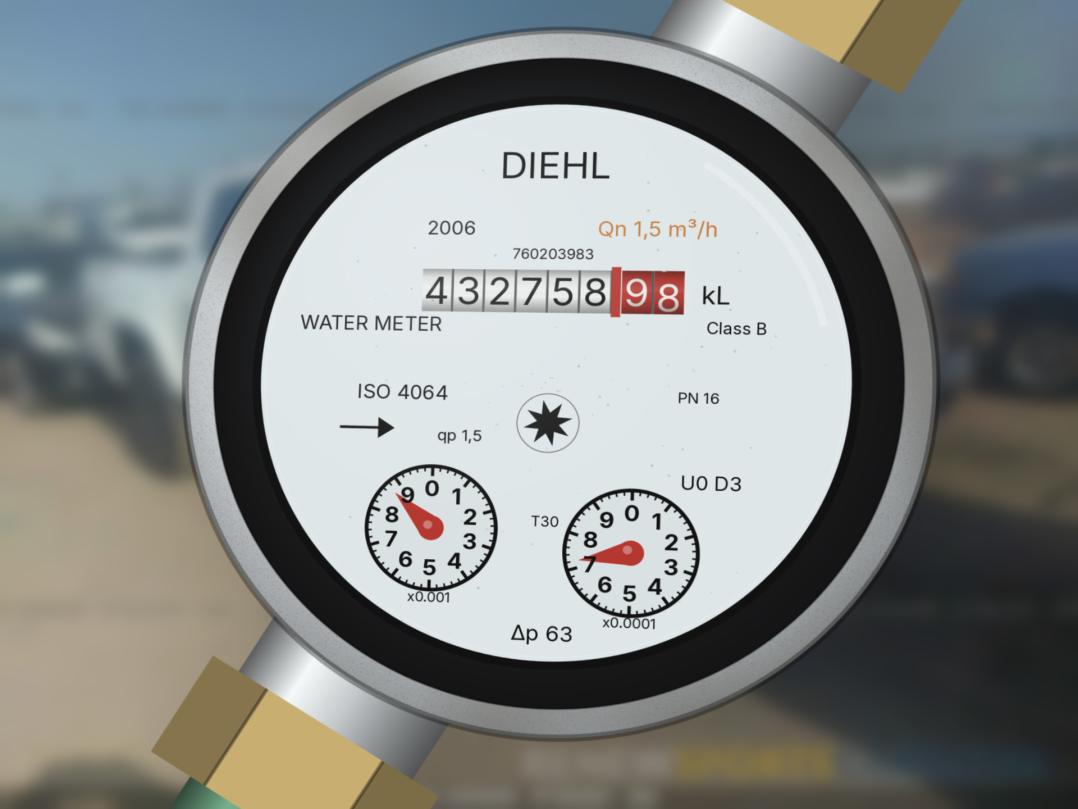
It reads 432758.9787 kL
